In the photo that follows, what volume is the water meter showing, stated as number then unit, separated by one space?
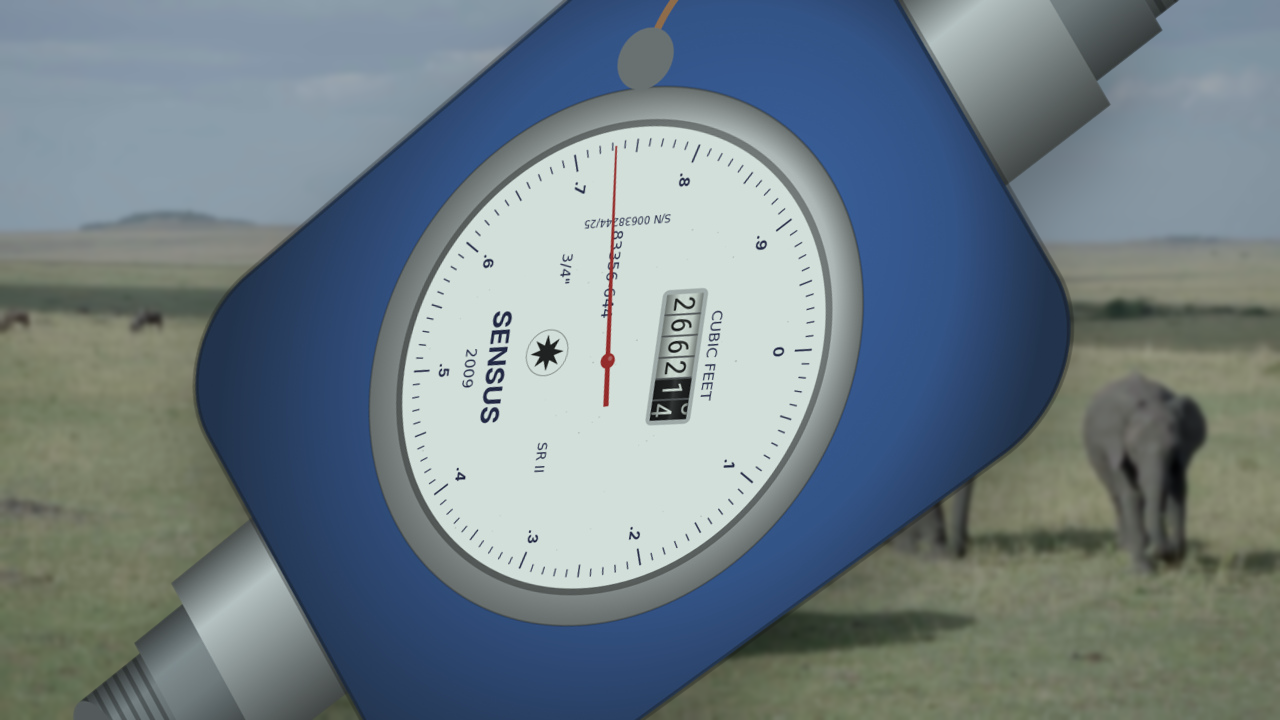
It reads 266213.73 ft³
